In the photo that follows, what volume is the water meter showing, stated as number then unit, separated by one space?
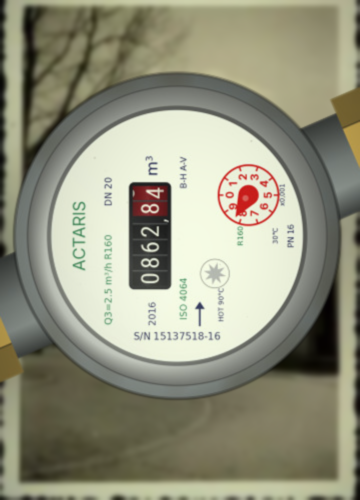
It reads 862.838 m³
